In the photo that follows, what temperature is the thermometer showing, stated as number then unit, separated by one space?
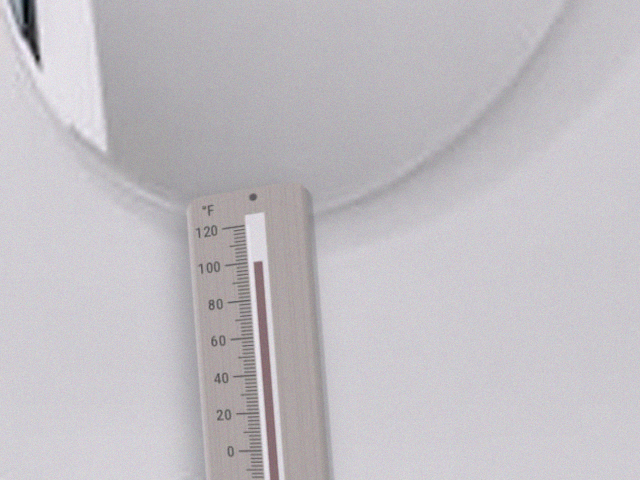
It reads 100 °F
